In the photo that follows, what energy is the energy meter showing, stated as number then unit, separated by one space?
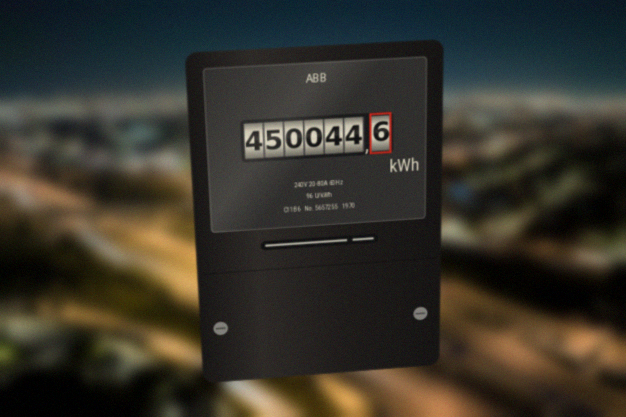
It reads 450044.6 kWh
